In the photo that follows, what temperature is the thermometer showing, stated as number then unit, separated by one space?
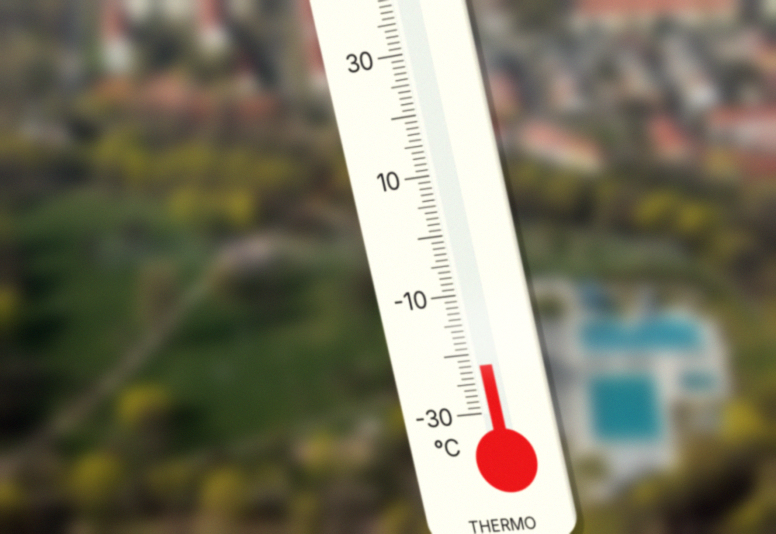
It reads -22 °C
